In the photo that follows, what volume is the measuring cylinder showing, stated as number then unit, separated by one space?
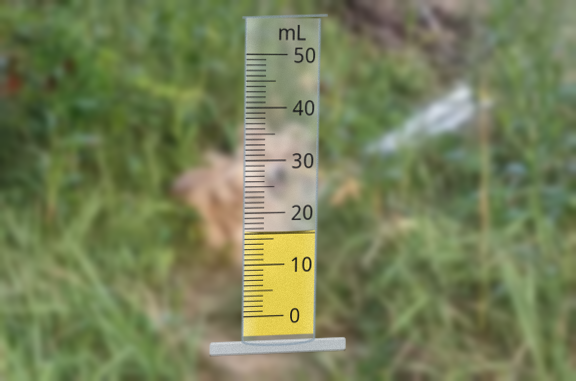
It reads 16 mL
